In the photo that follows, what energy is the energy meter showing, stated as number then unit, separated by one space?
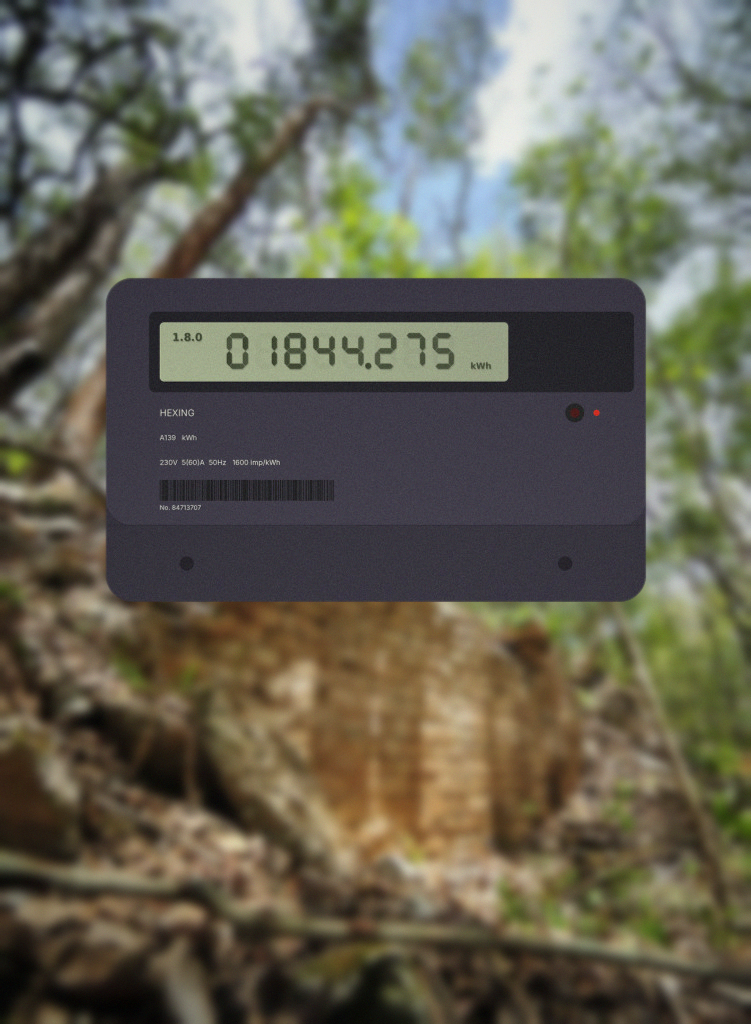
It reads 1844.275 kWh
